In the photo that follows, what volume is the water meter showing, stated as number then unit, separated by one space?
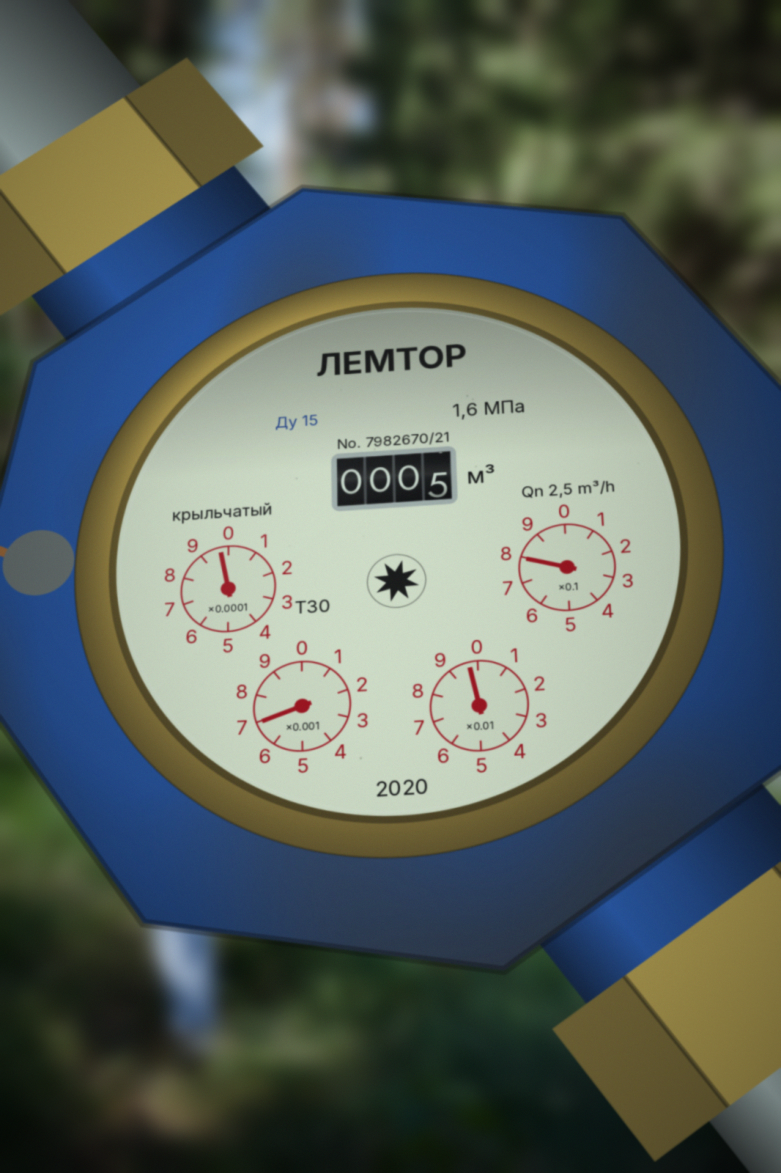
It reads 4.7969 m³
